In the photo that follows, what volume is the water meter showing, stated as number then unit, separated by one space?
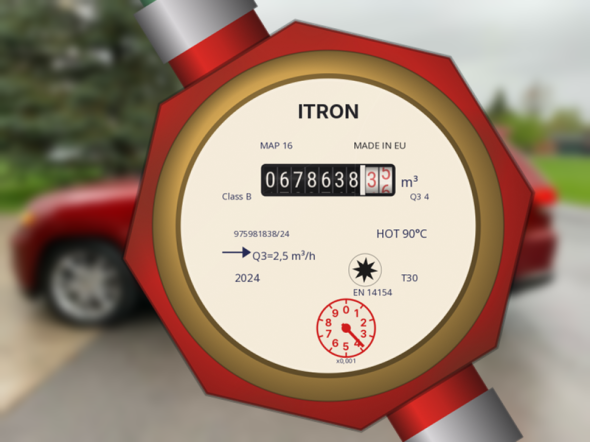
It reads 678638.353 m³
